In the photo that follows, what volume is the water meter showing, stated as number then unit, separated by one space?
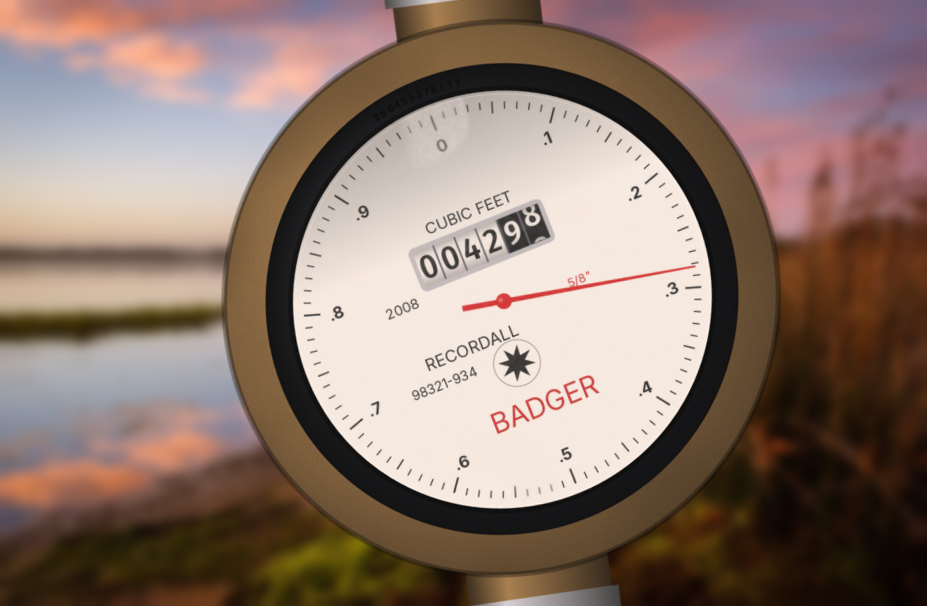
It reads 4298.28 ft³
